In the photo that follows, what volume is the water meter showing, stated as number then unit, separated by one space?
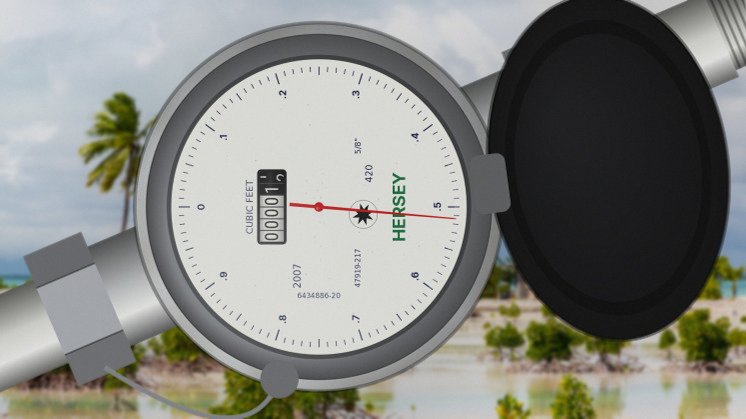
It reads 11.51 ft³
